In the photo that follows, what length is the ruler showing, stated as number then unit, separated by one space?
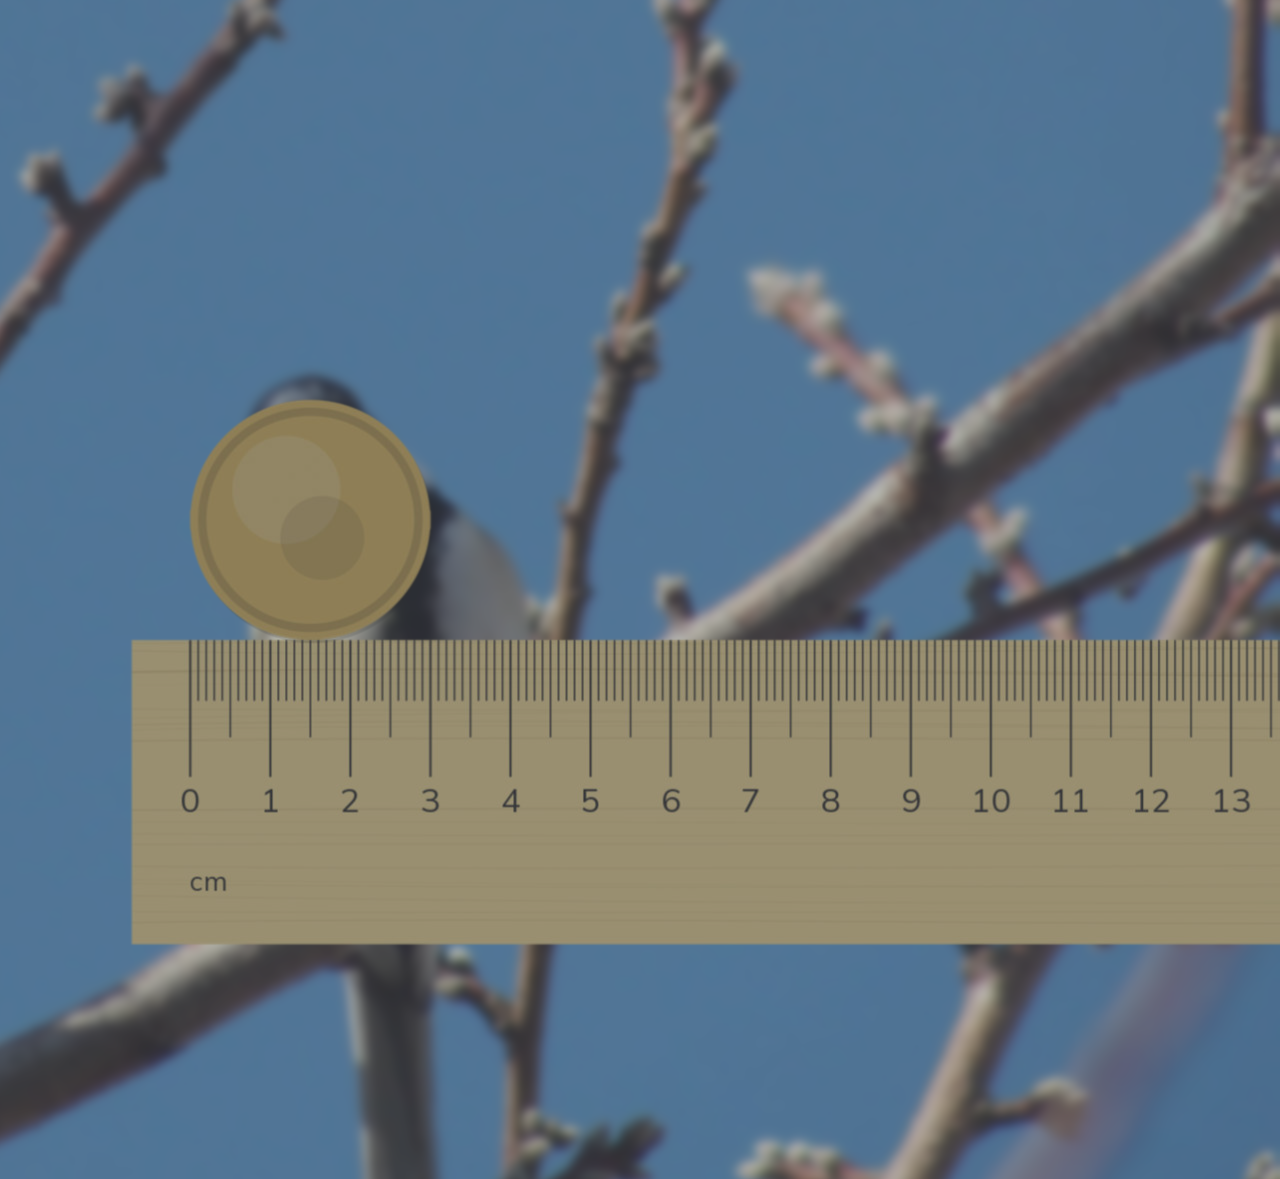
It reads 3 cm
